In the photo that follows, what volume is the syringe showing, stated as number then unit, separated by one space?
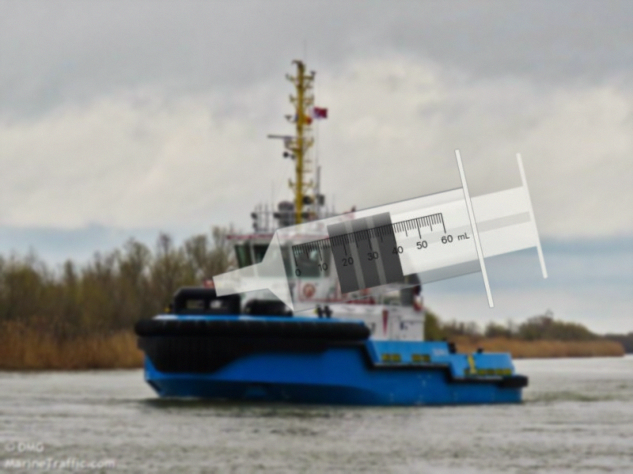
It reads 15 mL
